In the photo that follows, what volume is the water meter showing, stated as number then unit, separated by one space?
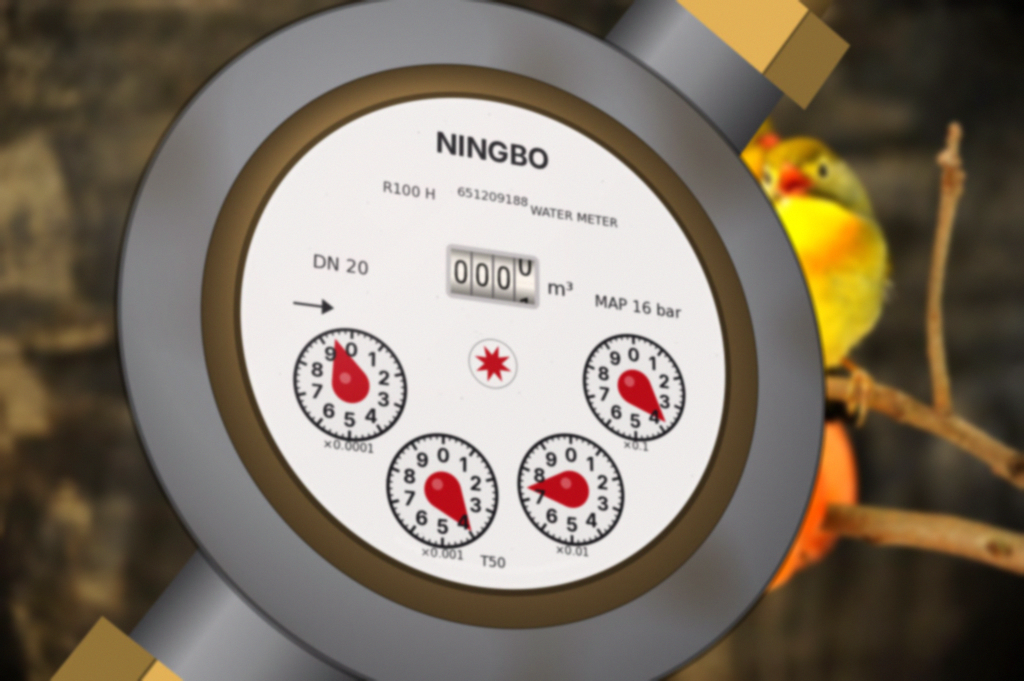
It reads 0.3739 m³
